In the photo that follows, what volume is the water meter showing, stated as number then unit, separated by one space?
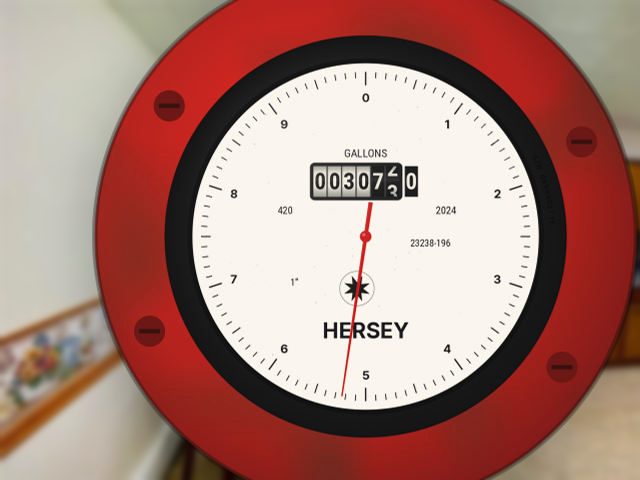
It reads 30725.2 gal
